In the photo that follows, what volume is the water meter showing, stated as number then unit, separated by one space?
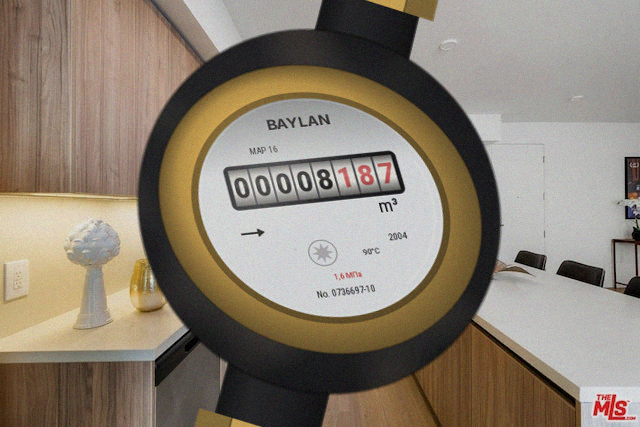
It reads 8.187 m³
